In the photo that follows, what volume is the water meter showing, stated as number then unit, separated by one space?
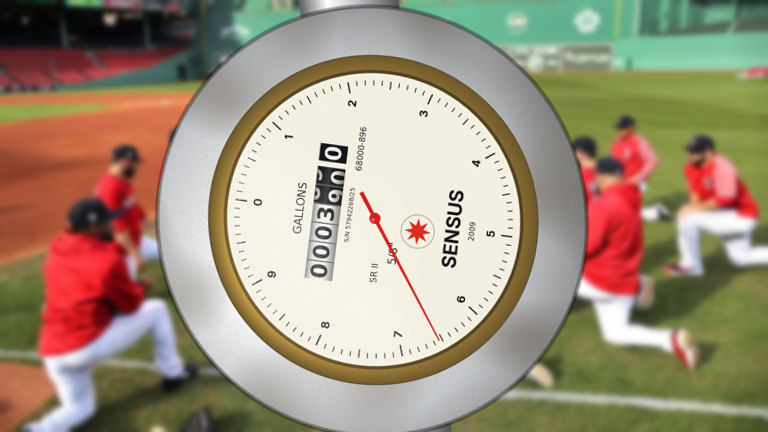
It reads 3896.5 gal
